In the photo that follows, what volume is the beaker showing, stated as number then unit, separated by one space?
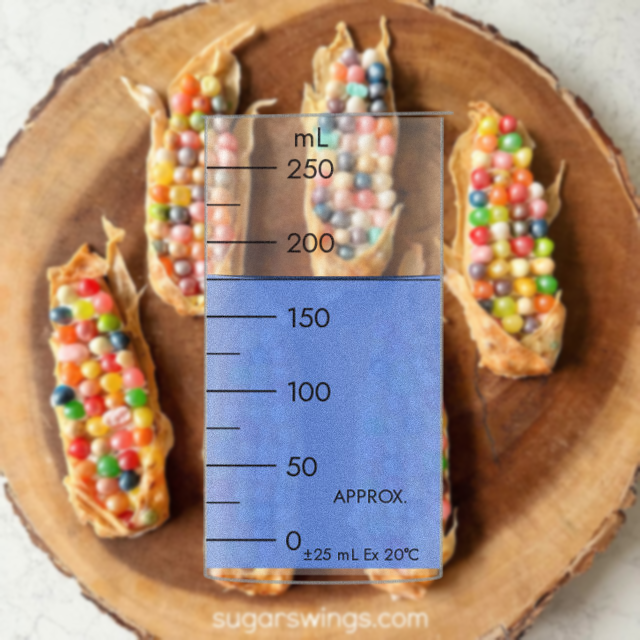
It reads 175 mL
